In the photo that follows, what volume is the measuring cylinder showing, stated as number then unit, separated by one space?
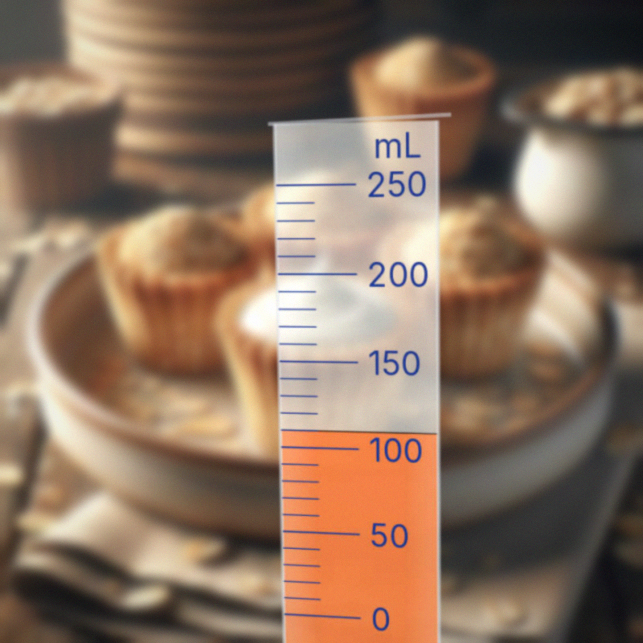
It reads 110 mL
